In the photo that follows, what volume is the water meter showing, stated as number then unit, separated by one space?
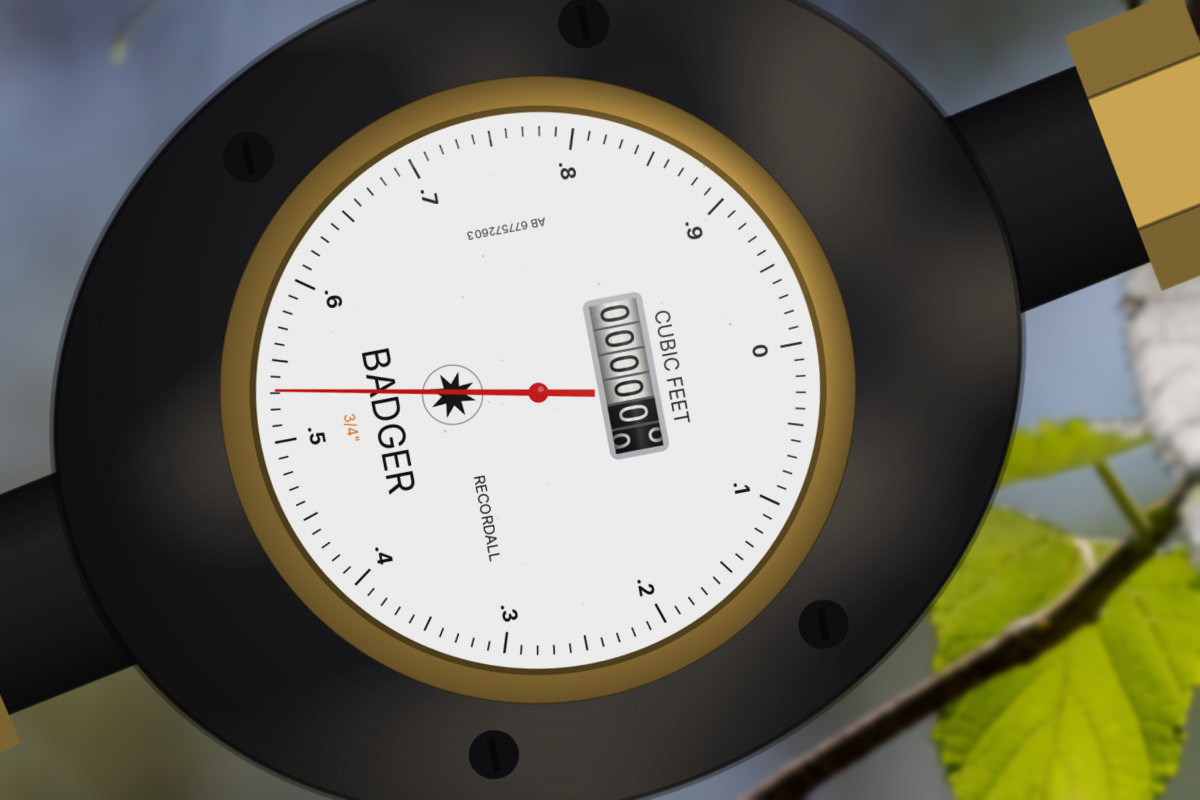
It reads 8.53 ft³
